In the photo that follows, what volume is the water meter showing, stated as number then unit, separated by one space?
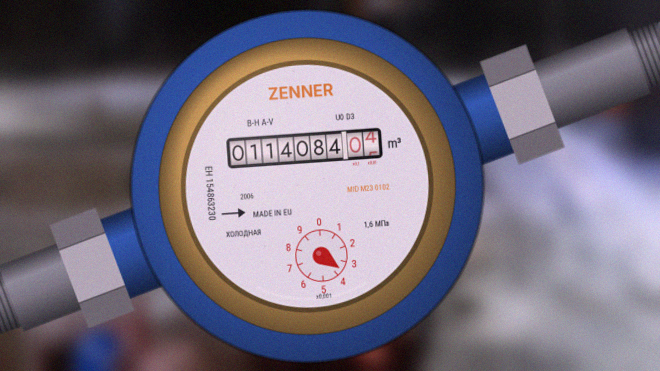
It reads 114084.043 m³
